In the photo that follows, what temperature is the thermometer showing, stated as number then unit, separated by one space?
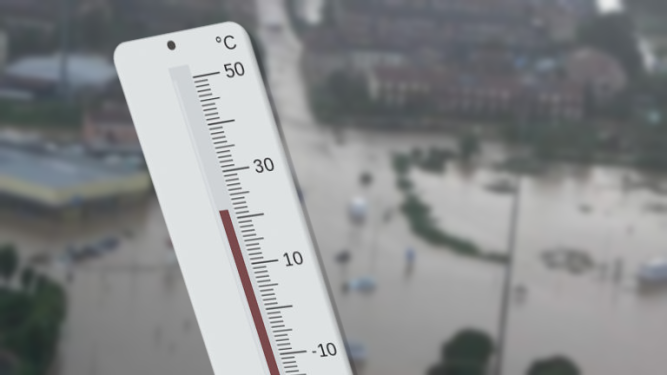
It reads 22 °C
